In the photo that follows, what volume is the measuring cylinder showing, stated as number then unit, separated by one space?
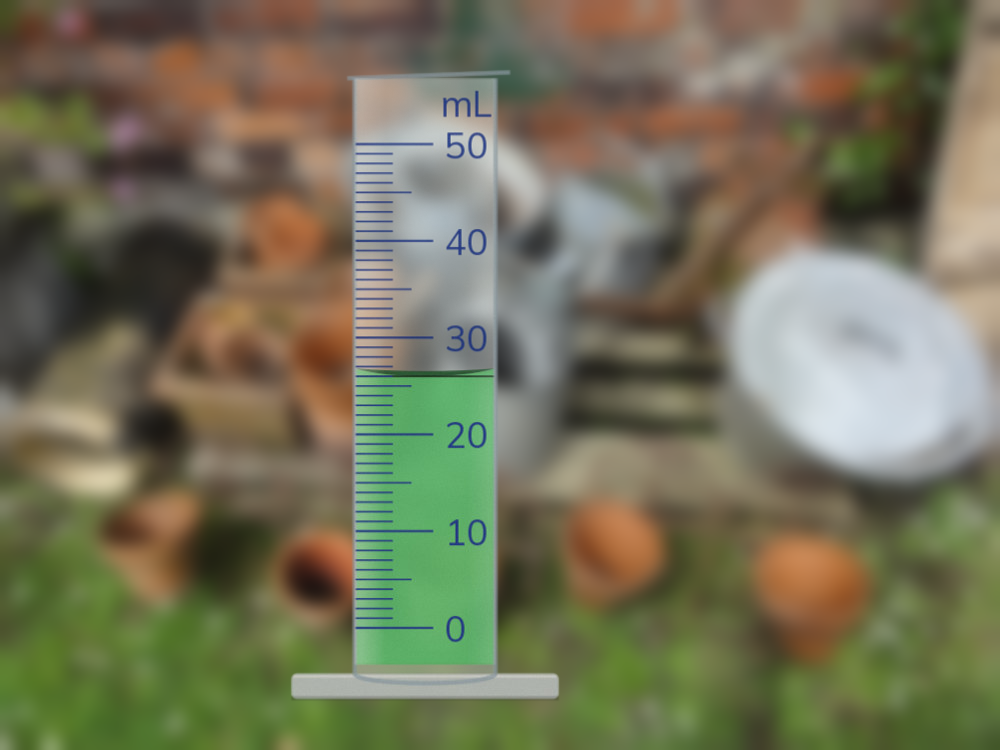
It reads 26 mL
